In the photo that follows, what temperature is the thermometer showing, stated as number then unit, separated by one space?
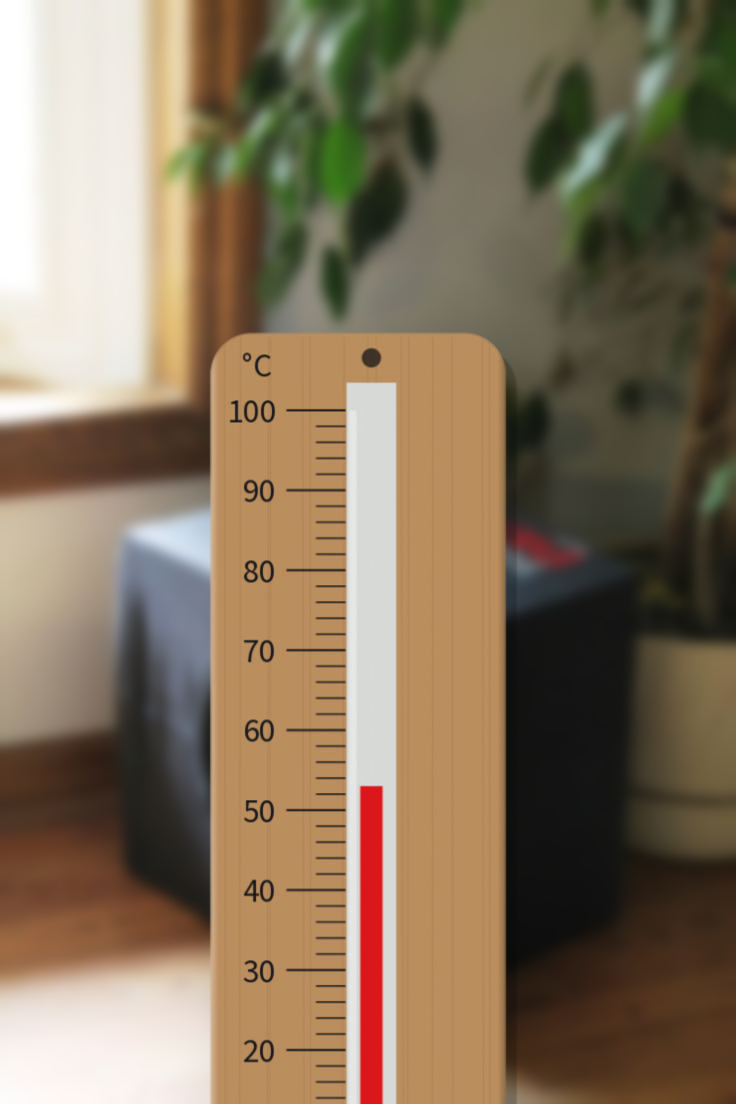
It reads 53 °C
